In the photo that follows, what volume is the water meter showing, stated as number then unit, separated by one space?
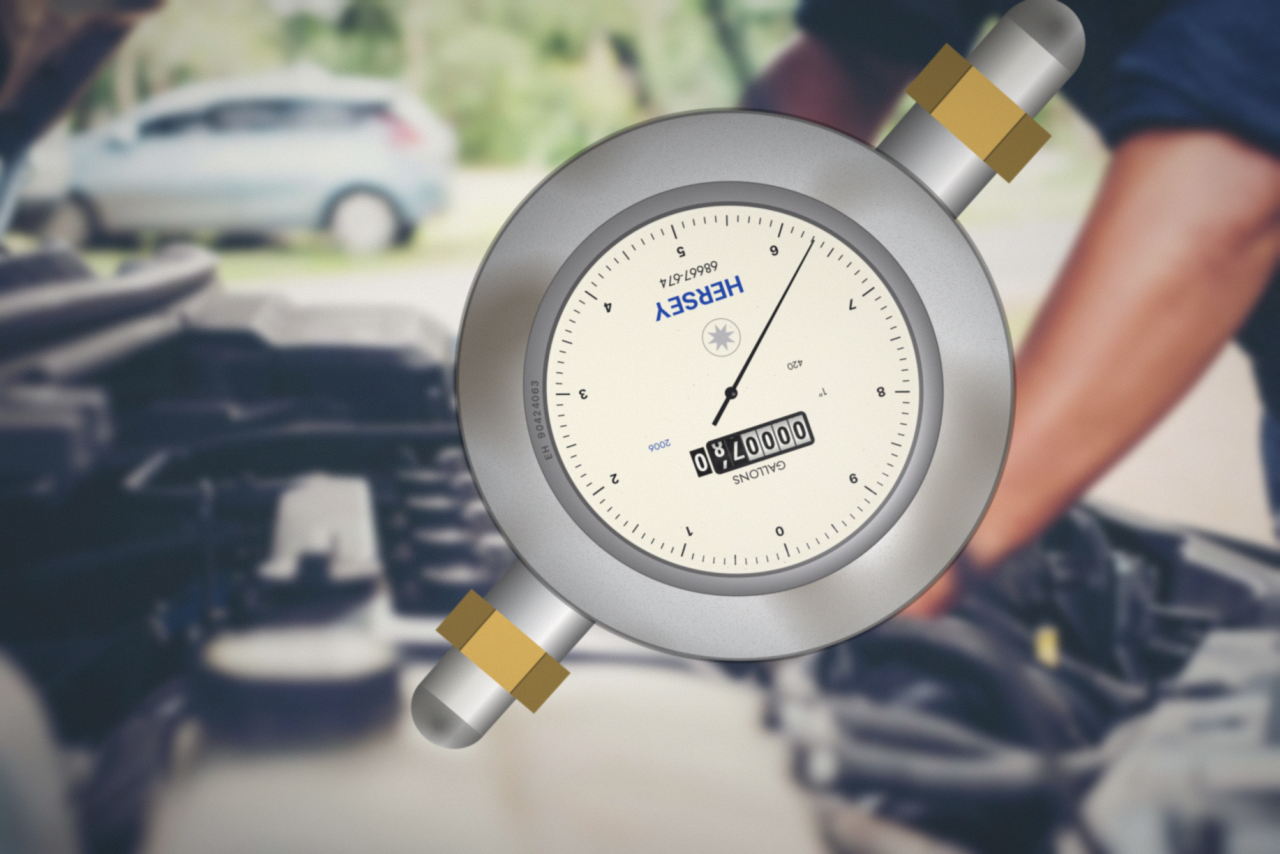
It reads 776.3 gal
